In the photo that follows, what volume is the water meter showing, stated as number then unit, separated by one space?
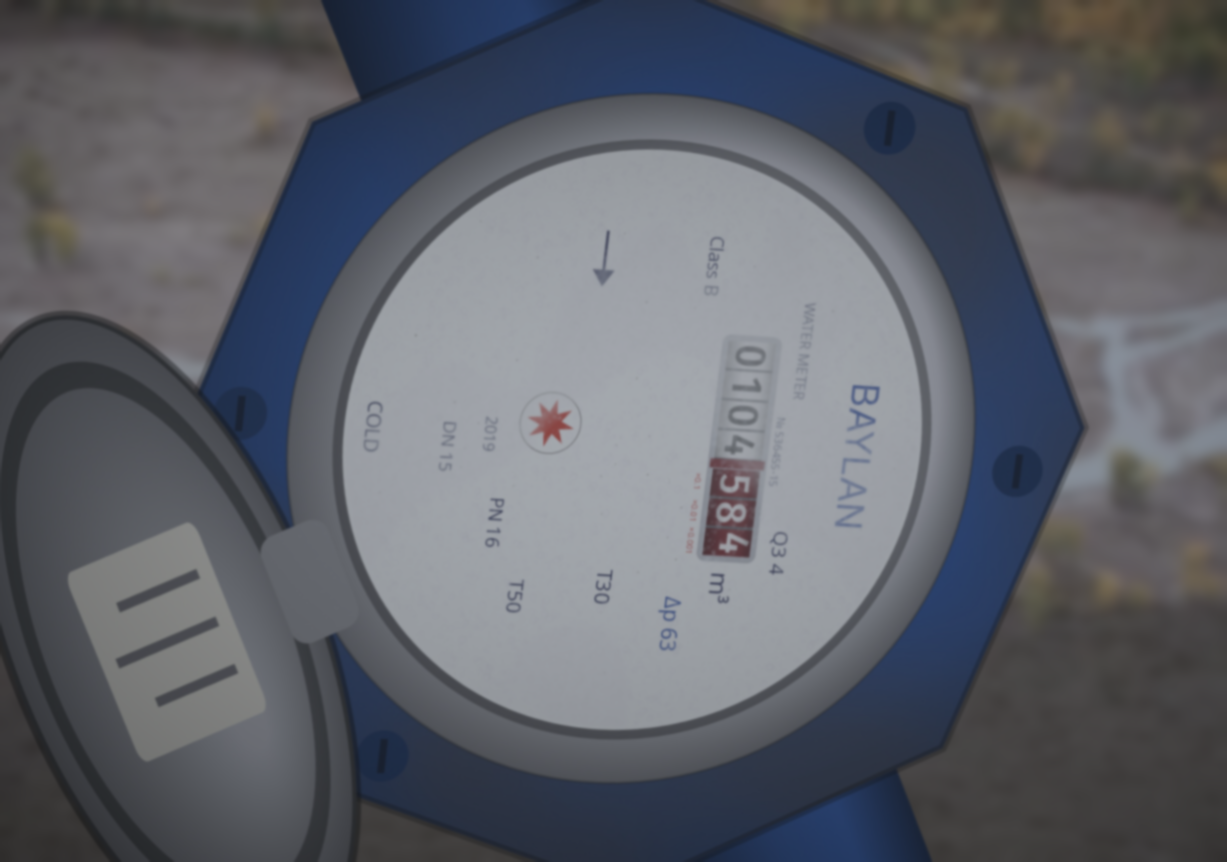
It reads 104.584 m³
